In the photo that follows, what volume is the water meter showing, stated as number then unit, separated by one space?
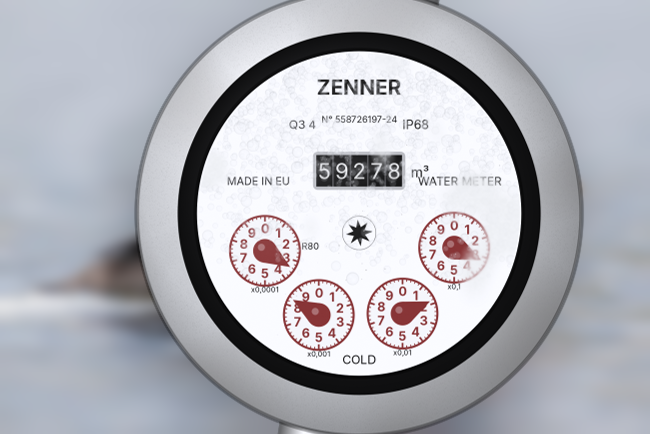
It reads 59278.3183 m³
